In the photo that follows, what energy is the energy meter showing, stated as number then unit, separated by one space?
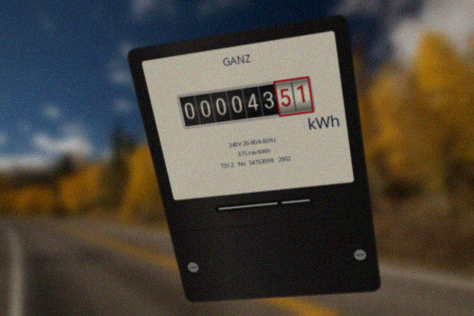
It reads 43.51 kWh
